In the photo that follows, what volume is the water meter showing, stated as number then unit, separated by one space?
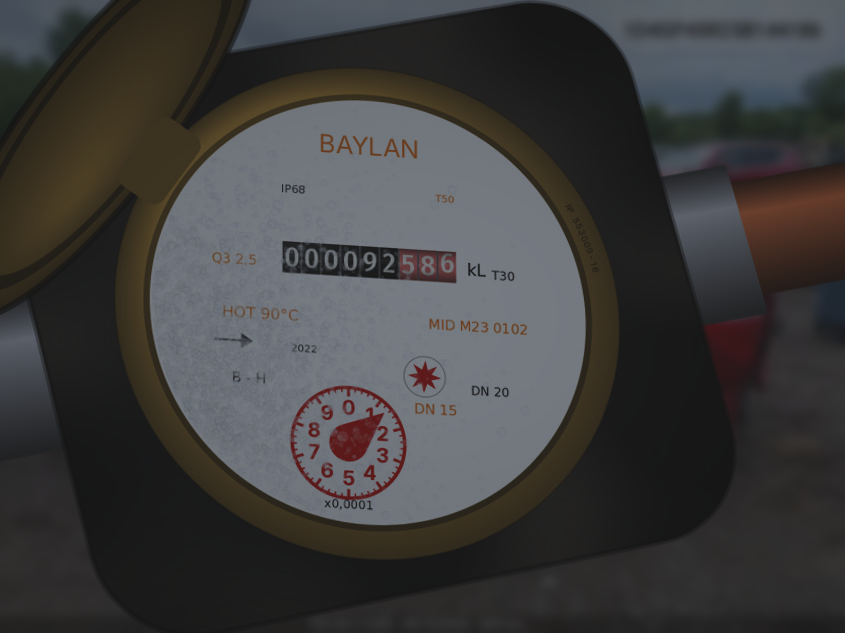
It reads 92.5861 kL
